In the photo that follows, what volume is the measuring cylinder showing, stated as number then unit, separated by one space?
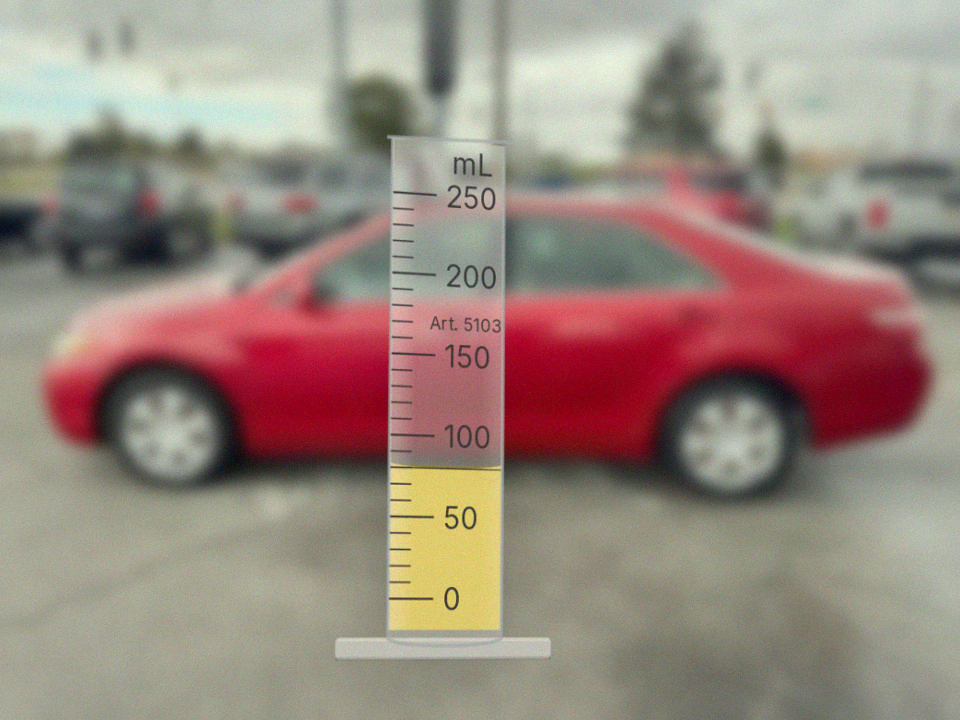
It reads 80 mL
